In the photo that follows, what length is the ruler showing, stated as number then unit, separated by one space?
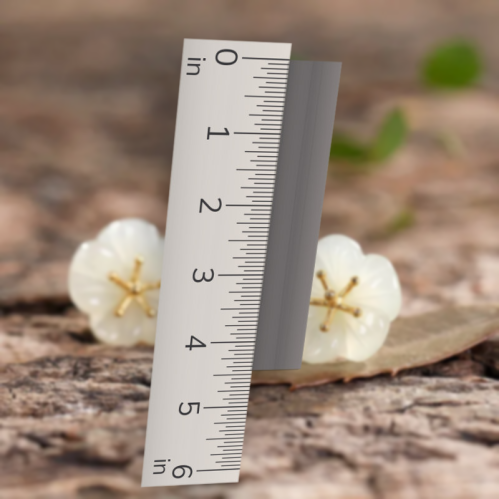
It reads 4.4375 in
